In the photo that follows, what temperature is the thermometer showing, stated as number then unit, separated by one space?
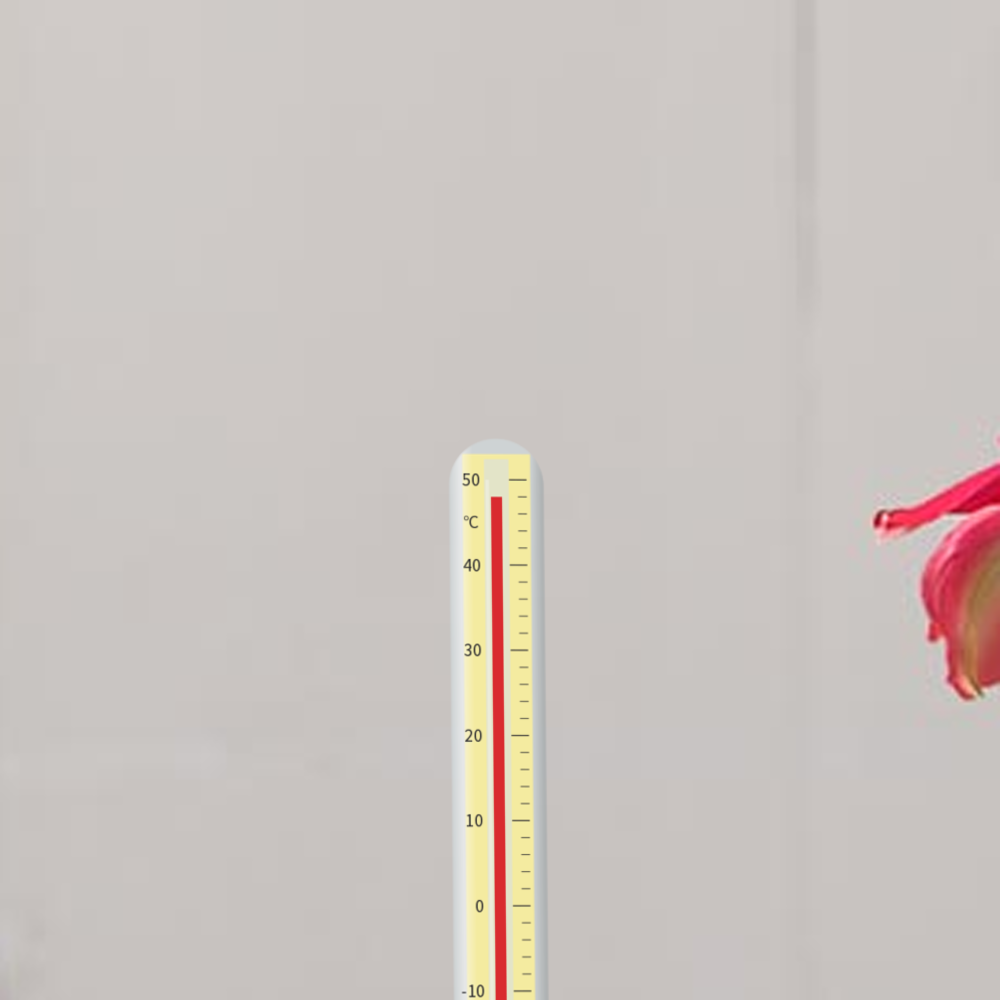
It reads 48 °C
